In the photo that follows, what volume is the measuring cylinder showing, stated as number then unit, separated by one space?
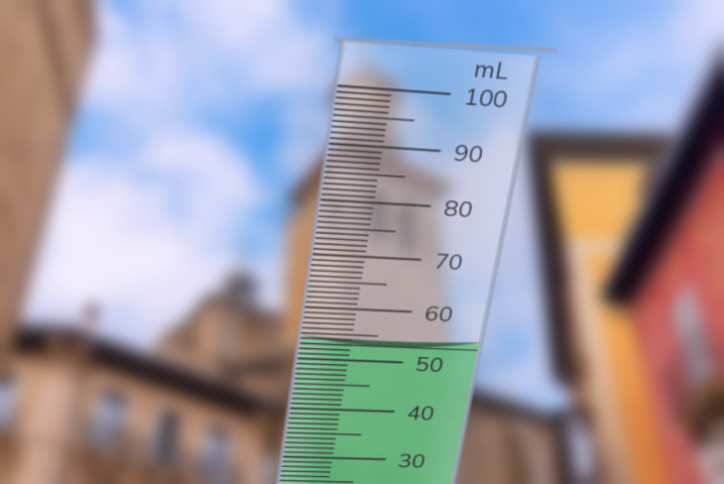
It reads 53 mL
